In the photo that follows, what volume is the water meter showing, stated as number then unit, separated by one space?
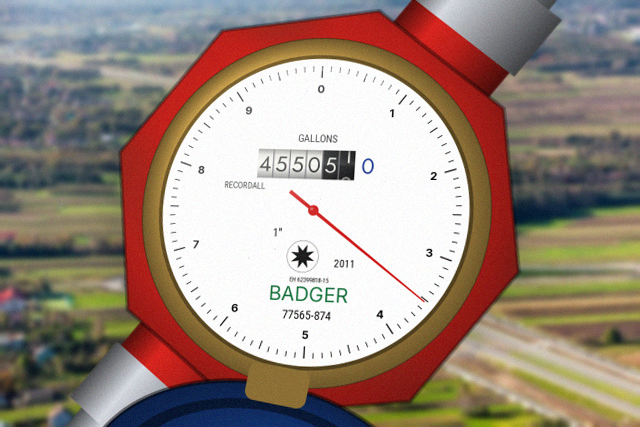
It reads 4550513.5 gal
